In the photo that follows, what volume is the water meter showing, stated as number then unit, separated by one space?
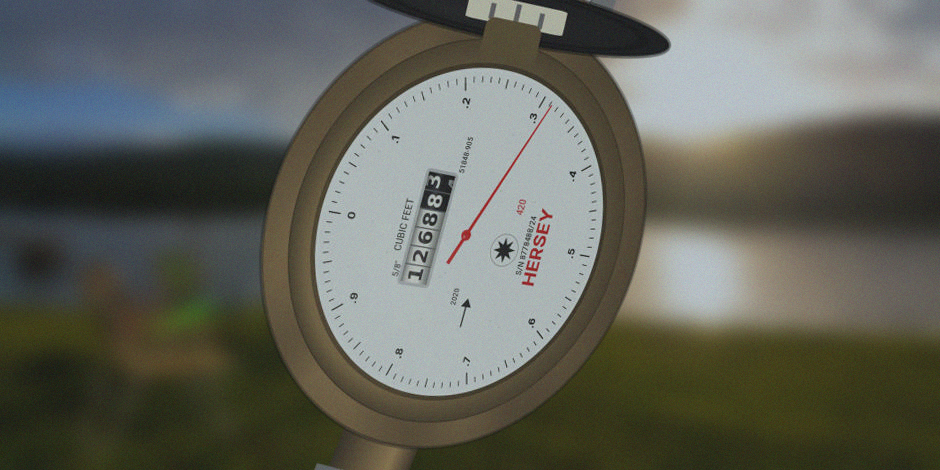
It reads 126883.31 ft³
